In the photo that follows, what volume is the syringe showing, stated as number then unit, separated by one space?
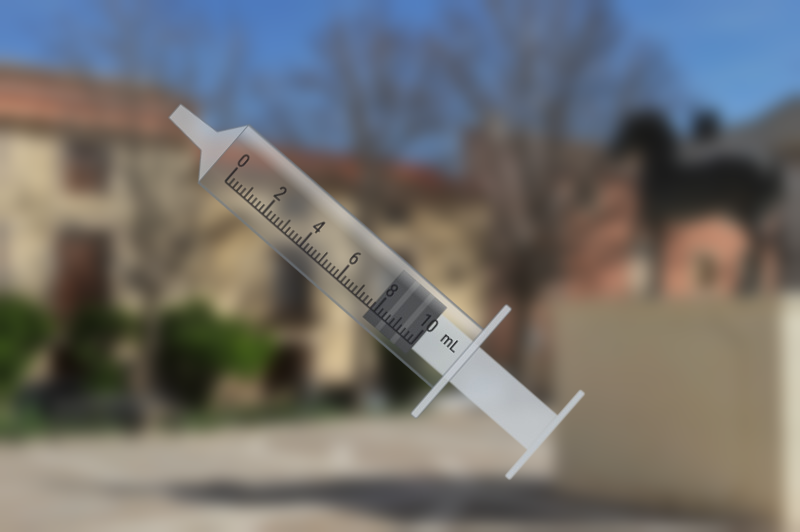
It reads 7.8 mL
